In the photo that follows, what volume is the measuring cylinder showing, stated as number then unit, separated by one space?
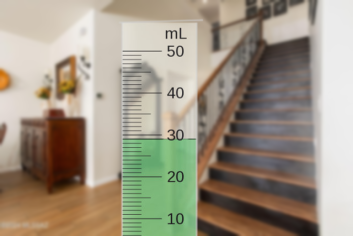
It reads 29 mL
